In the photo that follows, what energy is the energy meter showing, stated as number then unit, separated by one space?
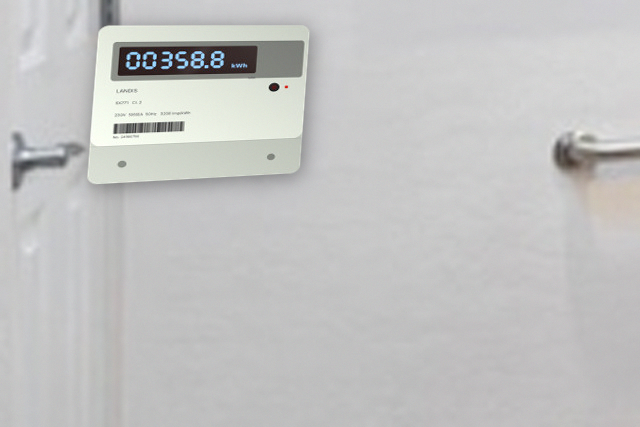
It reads 358.8 kWh
